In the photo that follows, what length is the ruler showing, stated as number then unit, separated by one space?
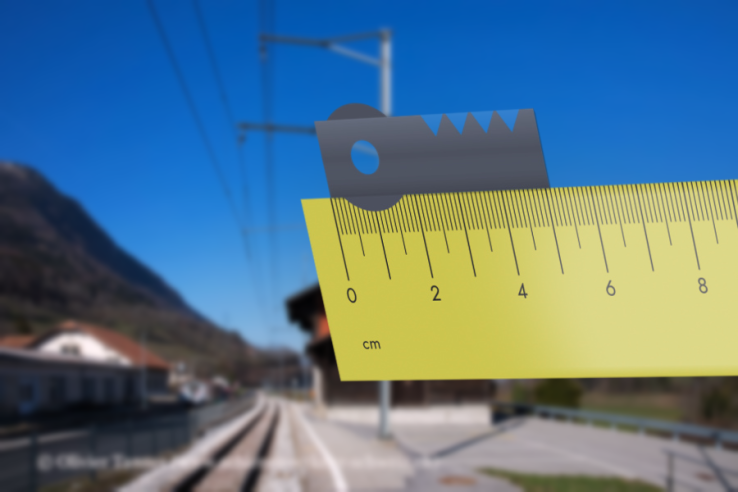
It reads 5.1 cm
